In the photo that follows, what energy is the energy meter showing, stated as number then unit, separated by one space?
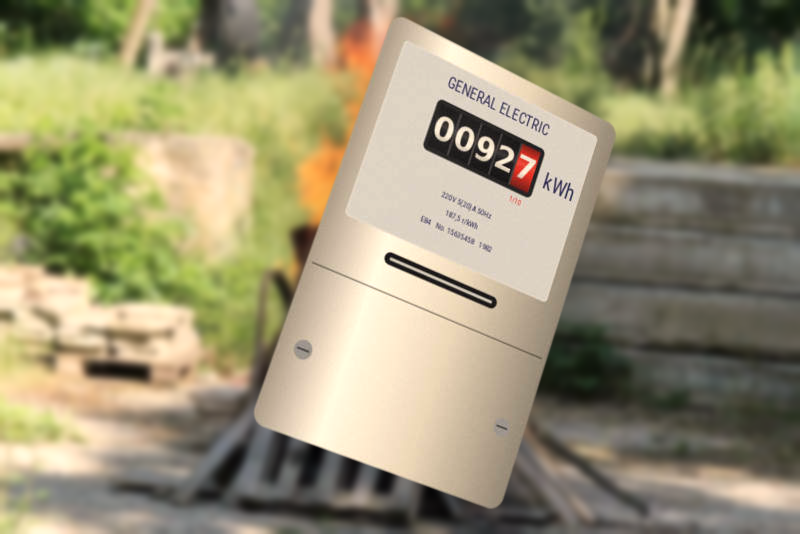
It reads 92.7 kWh
